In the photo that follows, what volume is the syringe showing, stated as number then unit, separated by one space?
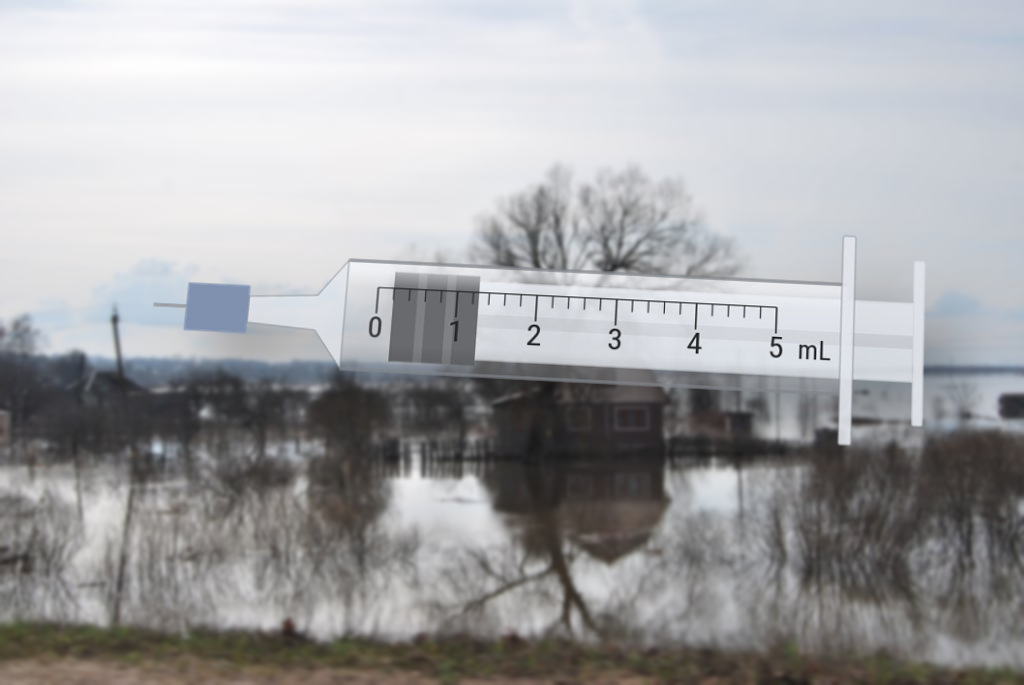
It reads 0.2 mL
